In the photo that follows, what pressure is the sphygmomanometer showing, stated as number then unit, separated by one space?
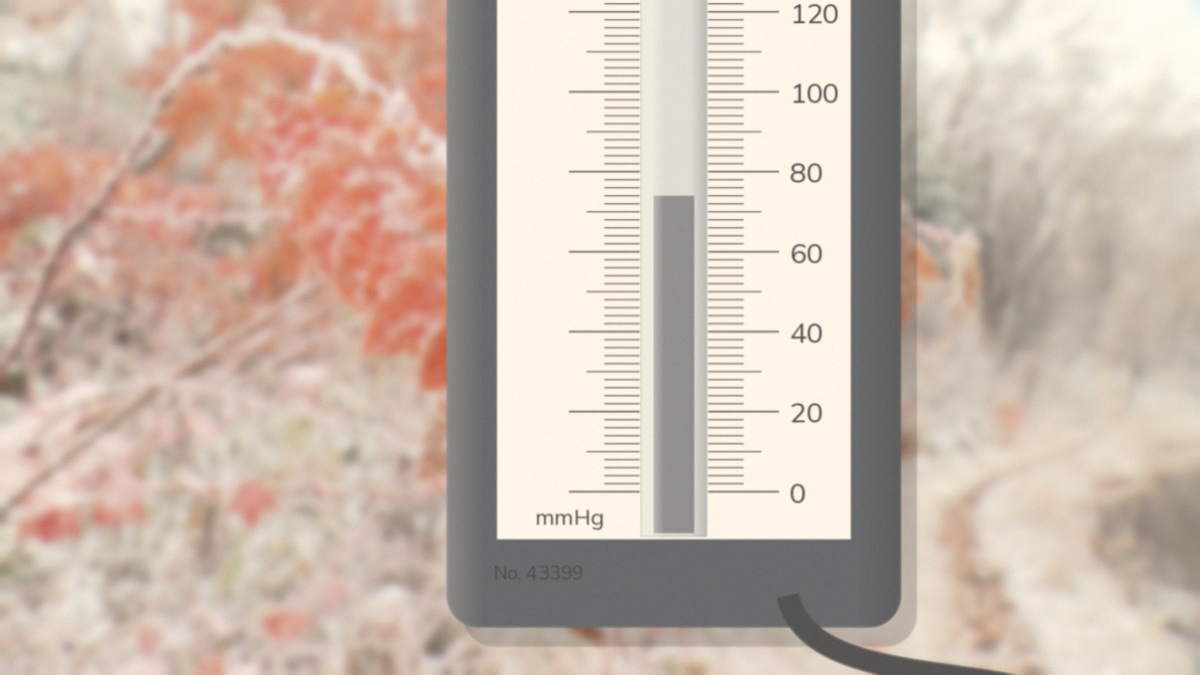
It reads 74 mmHg
